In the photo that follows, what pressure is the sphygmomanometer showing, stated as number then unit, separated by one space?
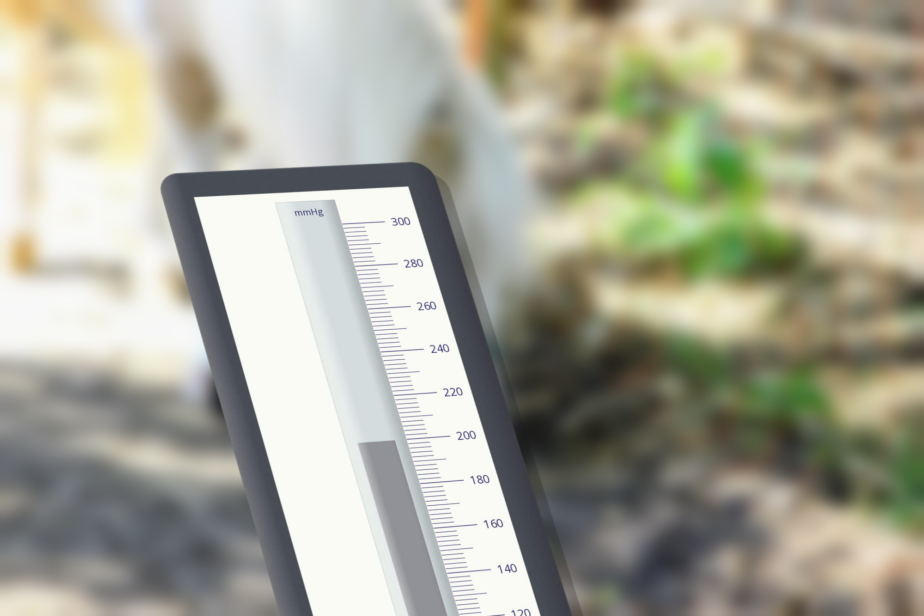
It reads 200 mmHg
